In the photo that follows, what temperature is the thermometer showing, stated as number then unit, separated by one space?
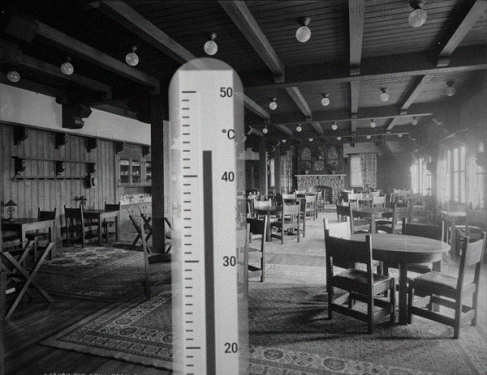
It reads 43 °C
